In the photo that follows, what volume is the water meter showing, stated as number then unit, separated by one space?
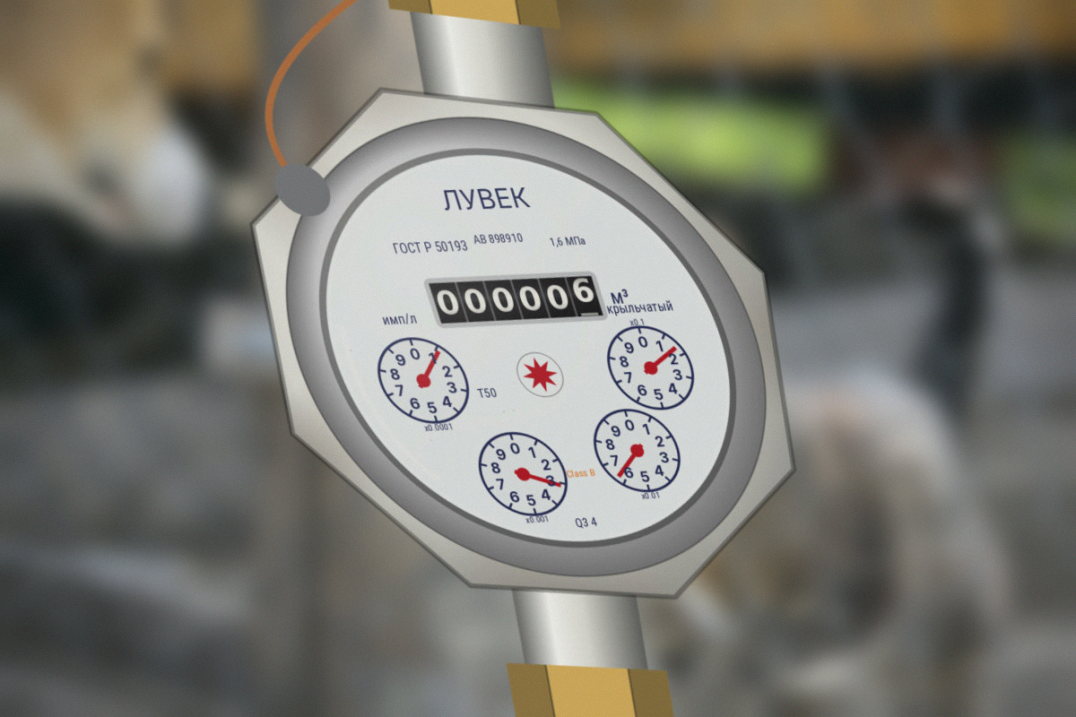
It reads 6.1631 m³
